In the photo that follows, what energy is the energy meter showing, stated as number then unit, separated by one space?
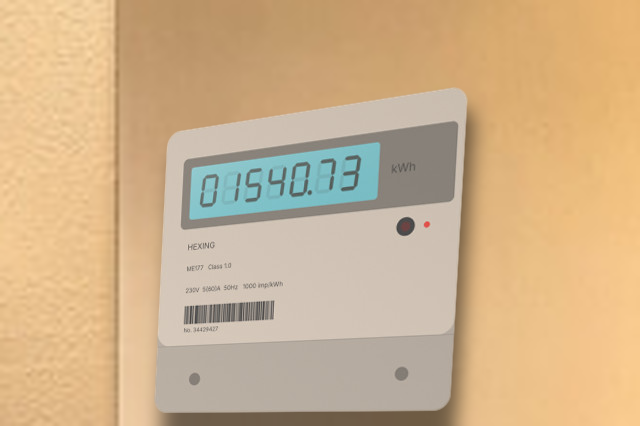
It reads 1540.73 kWh
